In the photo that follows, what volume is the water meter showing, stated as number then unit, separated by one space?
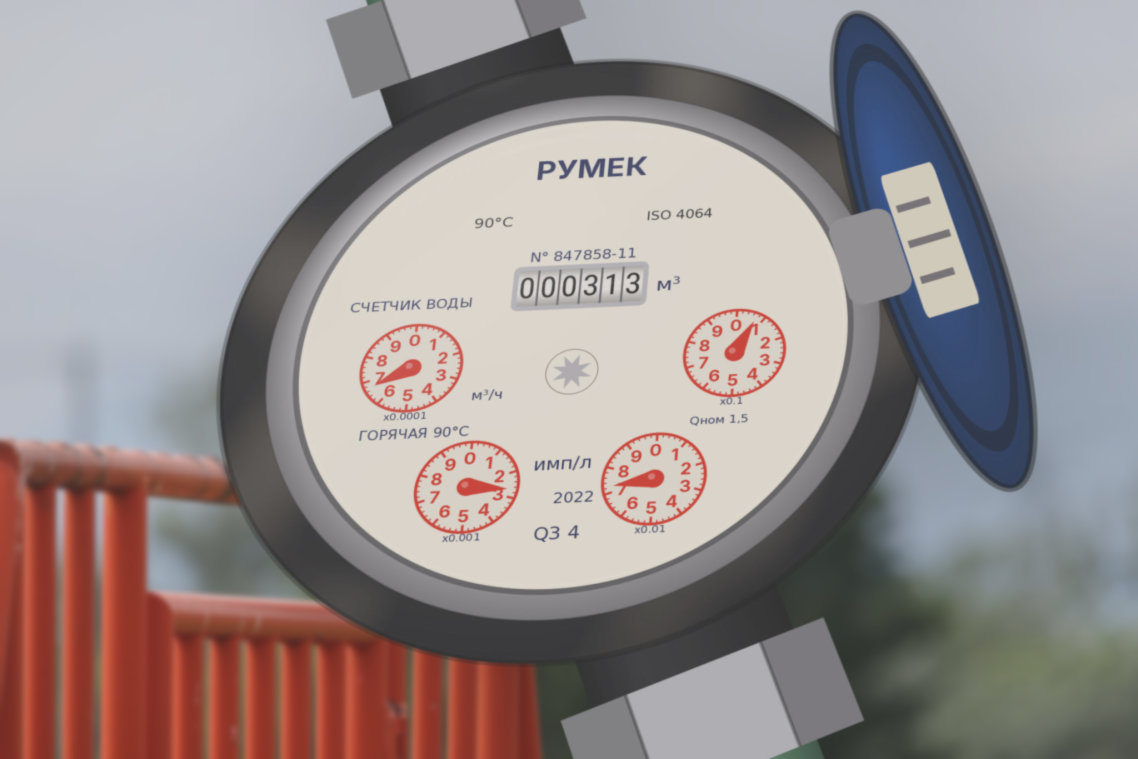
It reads 313.0726 m³
